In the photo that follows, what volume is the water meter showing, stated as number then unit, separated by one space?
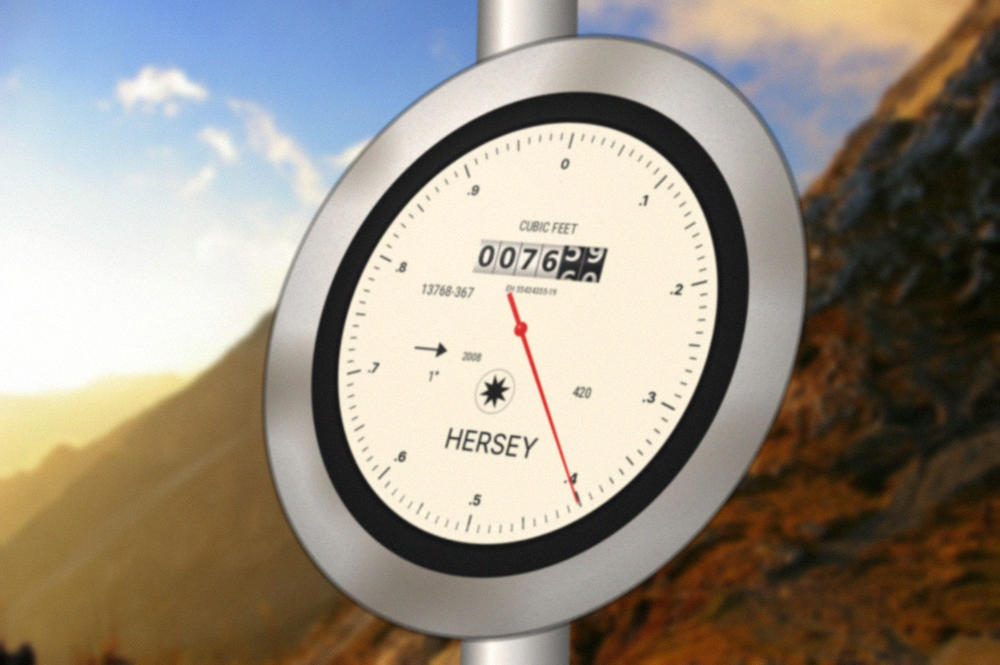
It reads 7659.40 ft³
